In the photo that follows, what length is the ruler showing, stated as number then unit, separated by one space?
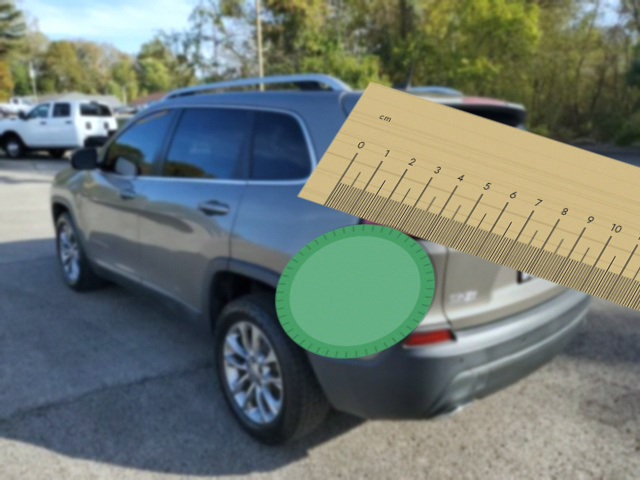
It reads 5.5 cm
